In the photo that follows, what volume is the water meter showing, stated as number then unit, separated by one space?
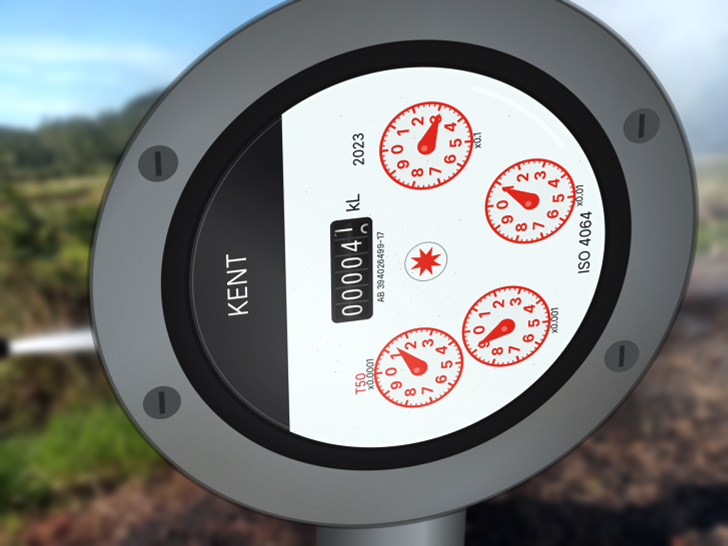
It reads 41.3091 kL
